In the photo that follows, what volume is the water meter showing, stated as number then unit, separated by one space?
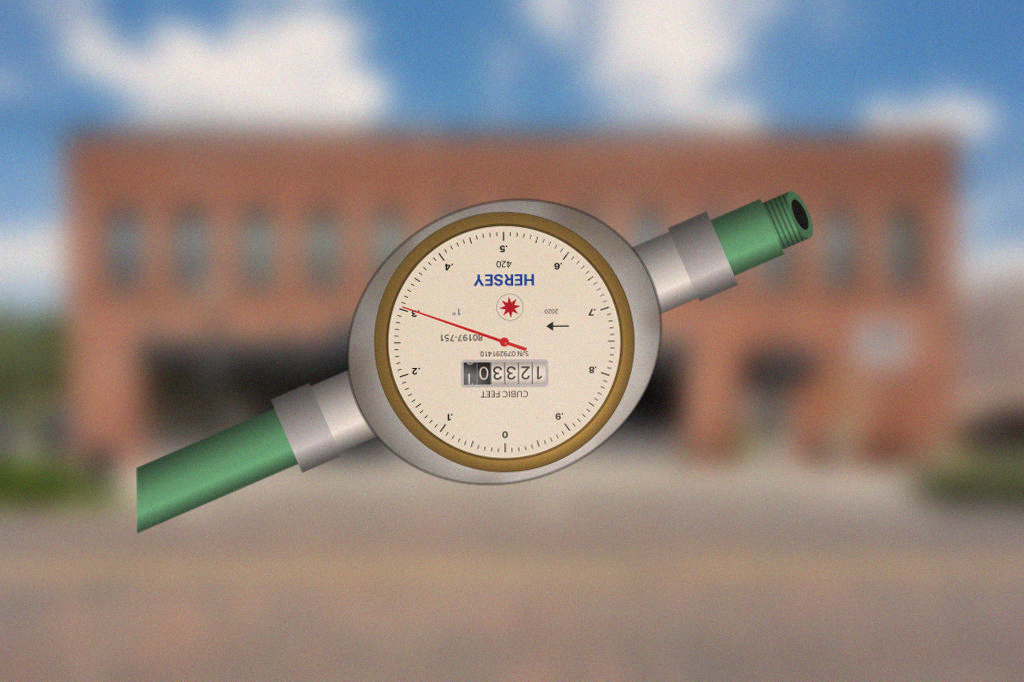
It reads 123301.30 ft³
